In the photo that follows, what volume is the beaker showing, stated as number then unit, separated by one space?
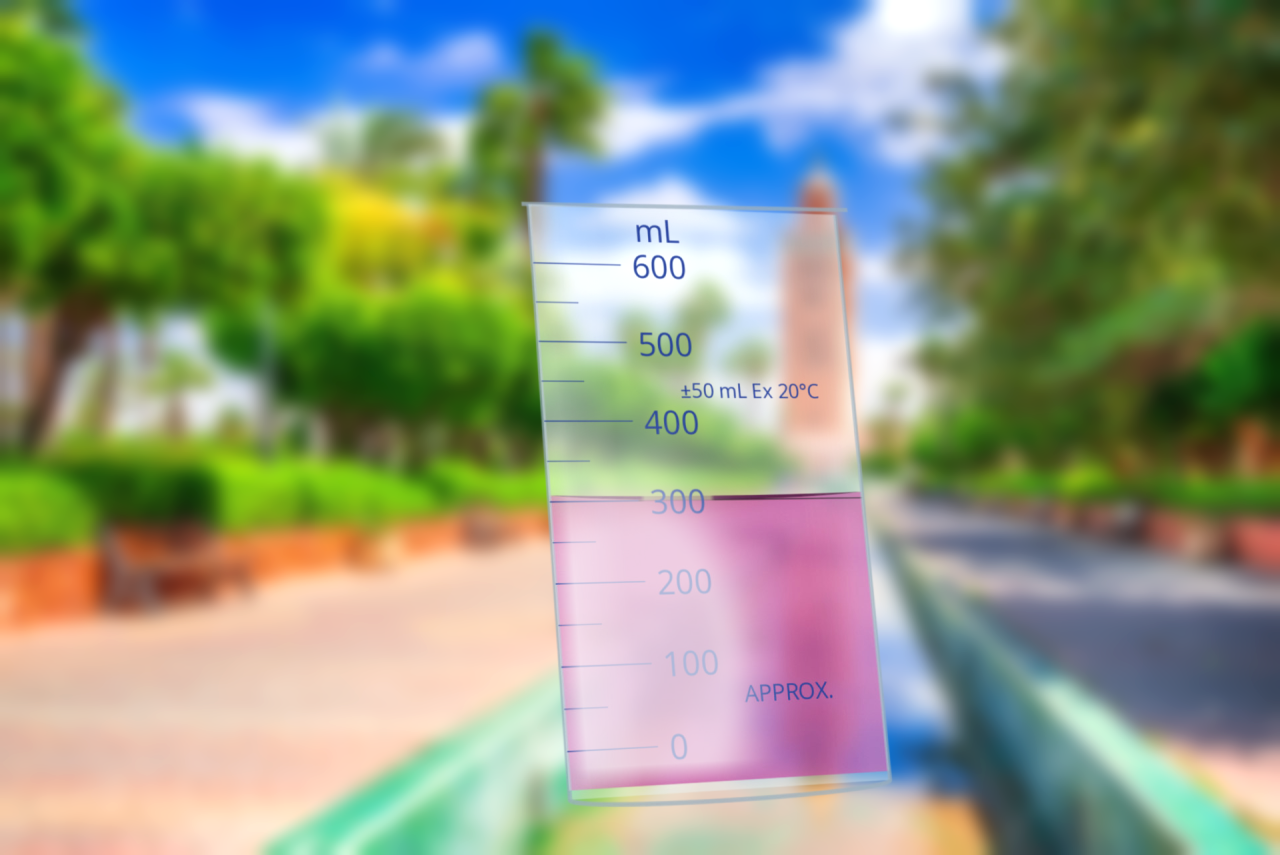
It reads 300 mL
